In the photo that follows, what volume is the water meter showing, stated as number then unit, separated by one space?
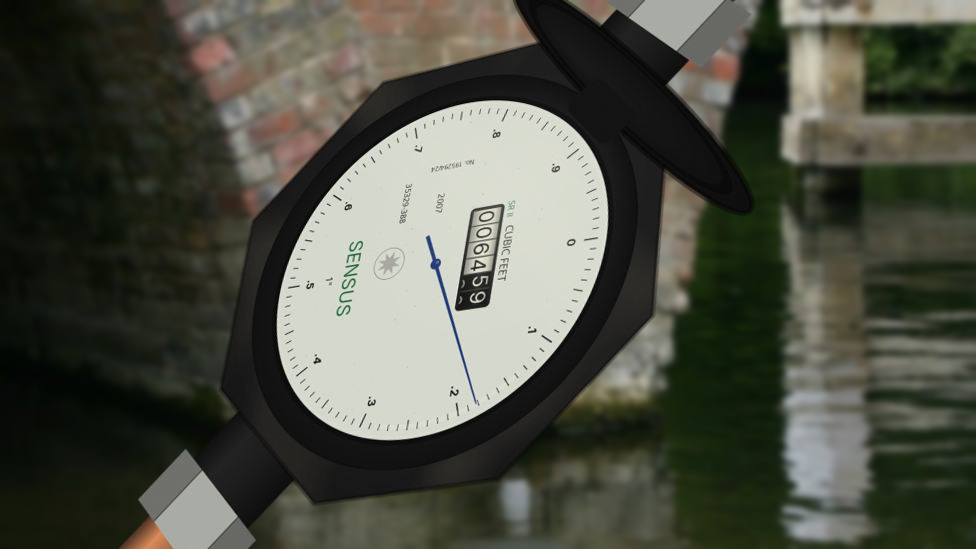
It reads 6459.18 ft³
